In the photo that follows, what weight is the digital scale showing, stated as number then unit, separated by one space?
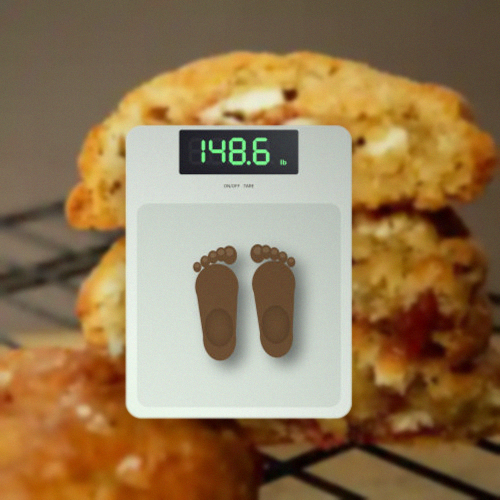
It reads 148.6 lb
